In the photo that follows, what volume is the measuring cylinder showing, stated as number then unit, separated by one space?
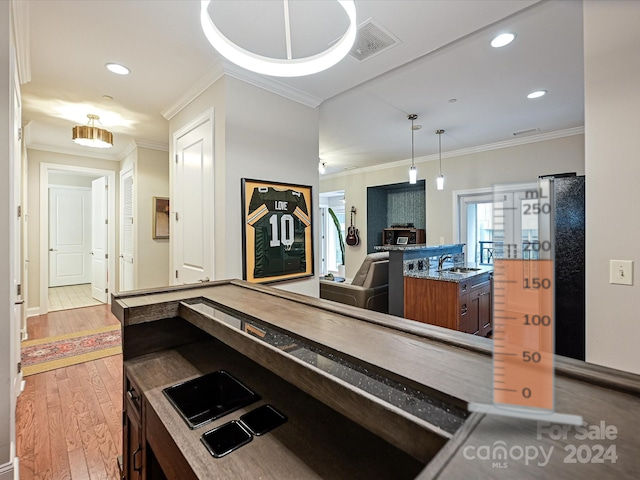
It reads 180 mL
